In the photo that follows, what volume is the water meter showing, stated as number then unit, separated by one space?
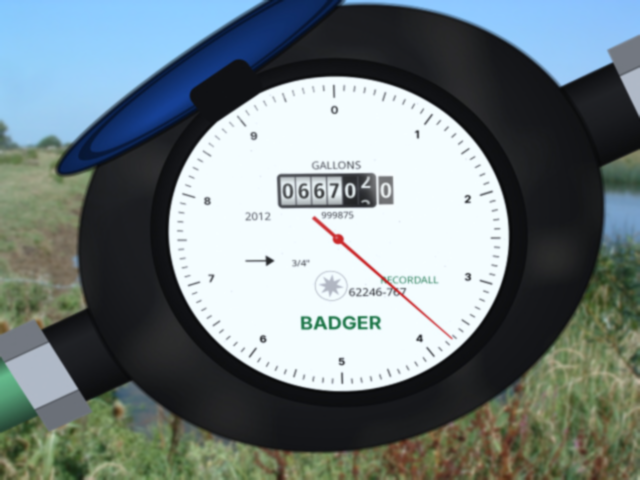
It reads 667023.7 gal
